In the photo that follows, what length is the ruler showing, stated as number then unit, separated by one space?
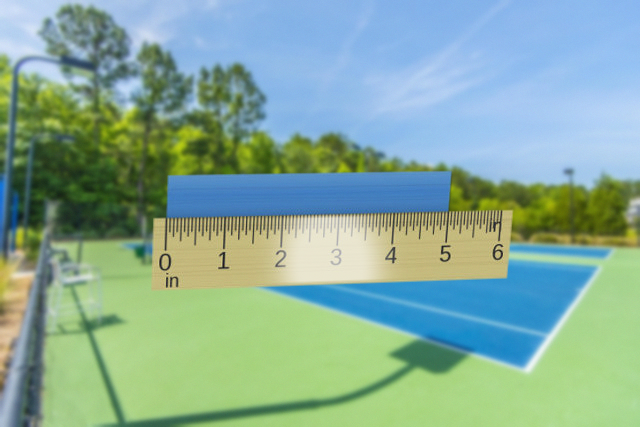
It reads 5 in
